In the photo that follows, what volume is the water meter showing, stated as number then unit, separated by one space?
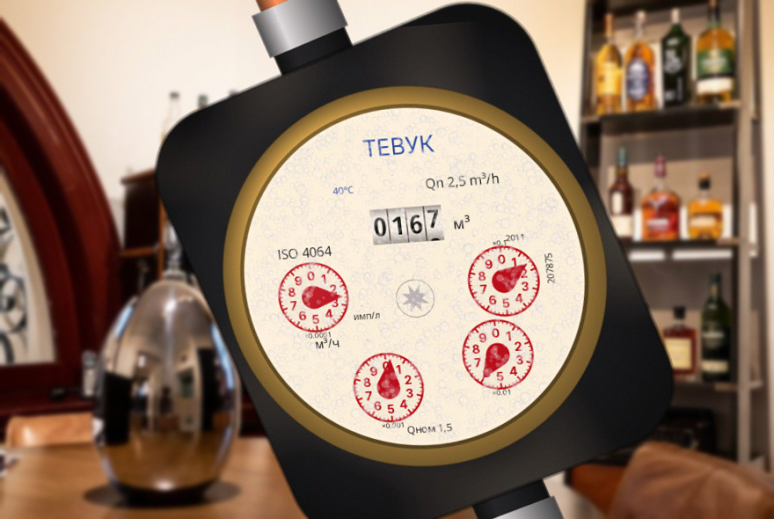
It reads 167.1602 m³
